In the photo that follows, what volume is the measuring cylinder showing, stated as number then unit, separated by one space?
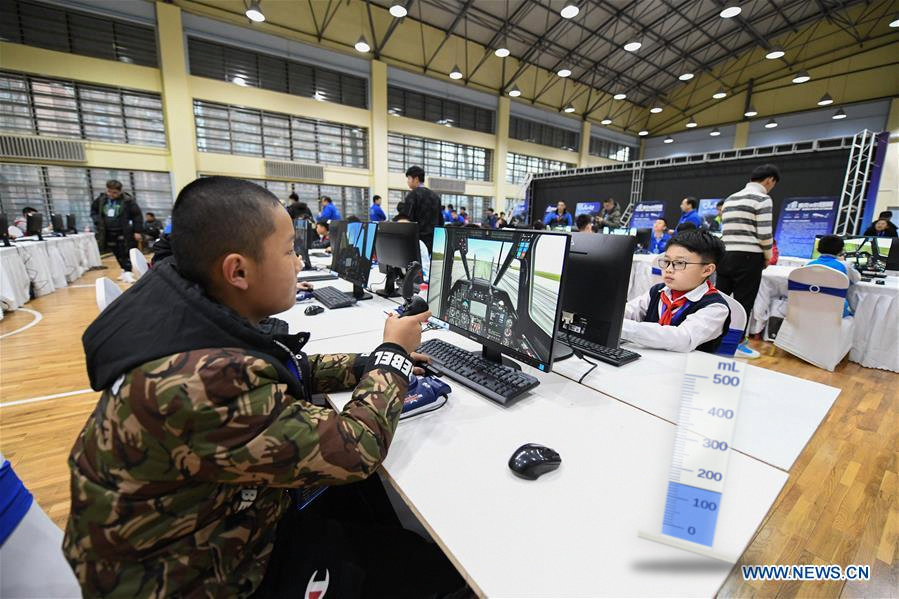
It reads 150 mL
